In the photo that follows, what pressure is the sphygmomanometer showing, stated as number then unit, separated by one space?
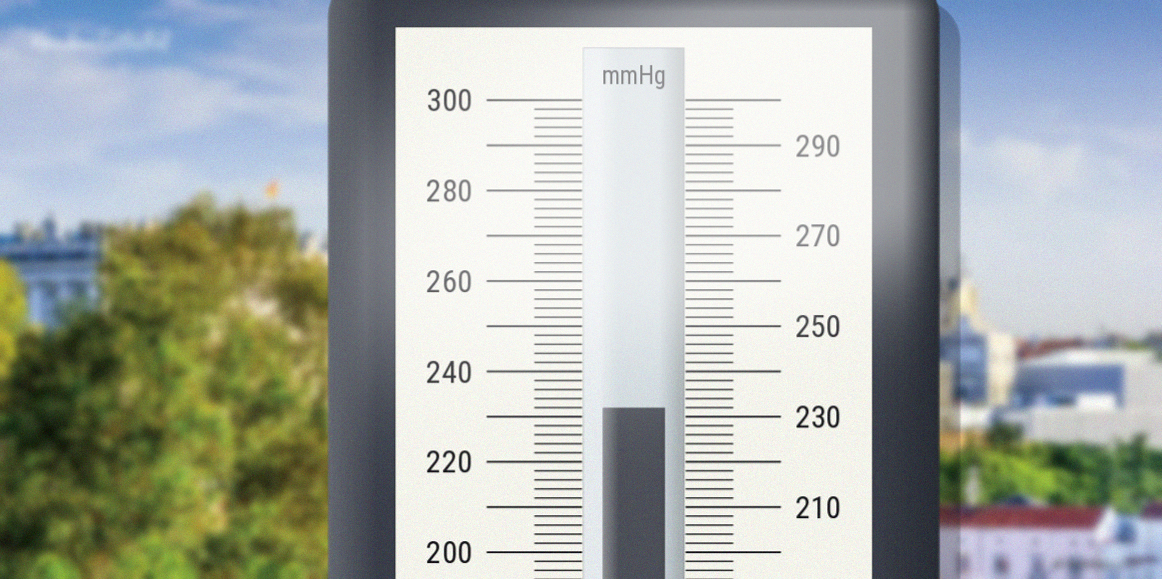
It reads 232 mmHg
